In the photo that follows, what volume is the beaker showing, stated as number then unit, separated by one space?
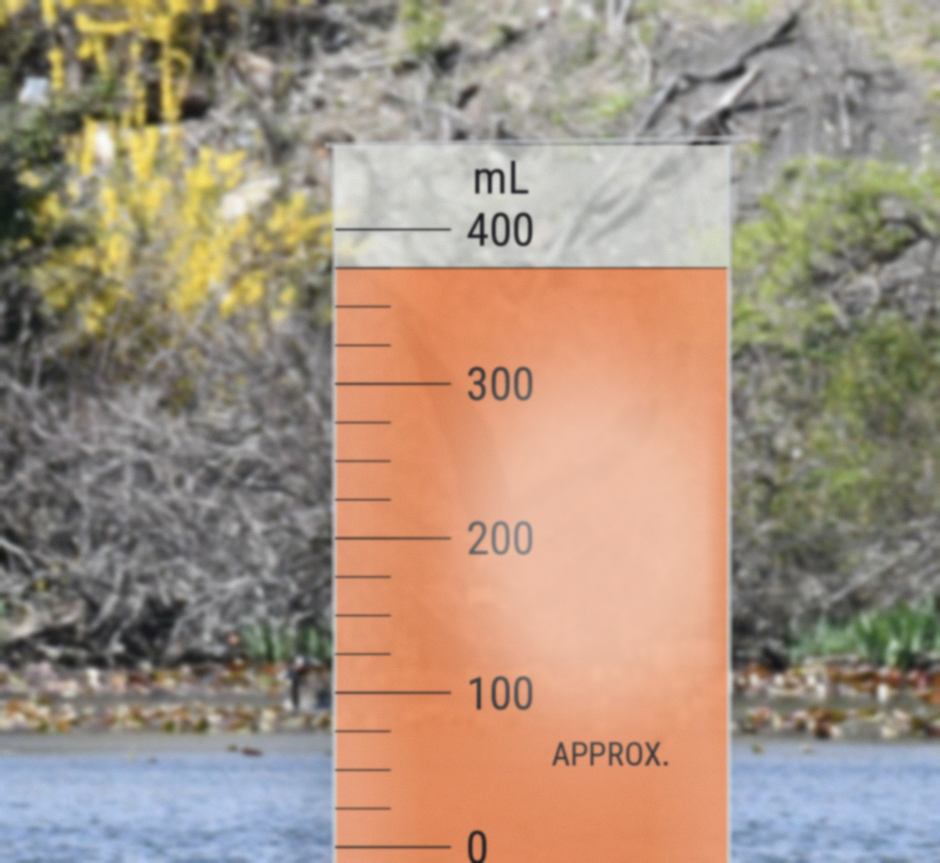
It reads 375 mL
